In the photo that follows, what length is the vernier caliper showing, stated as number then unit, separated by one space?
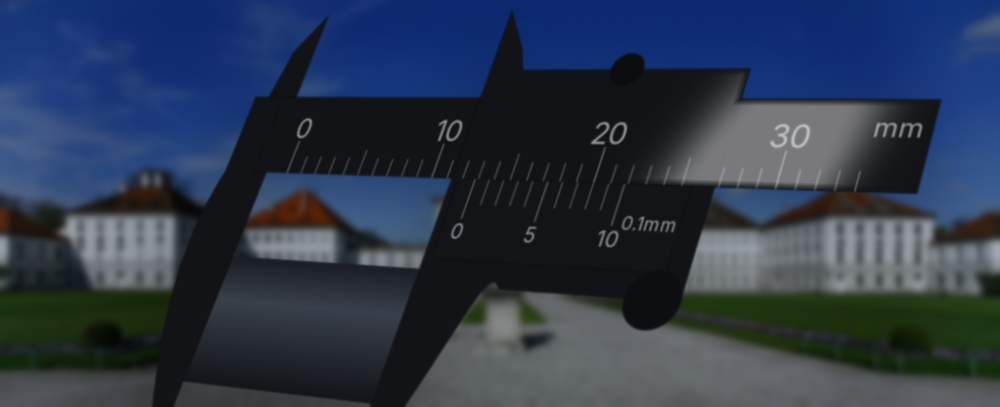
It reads 12.8 mm
